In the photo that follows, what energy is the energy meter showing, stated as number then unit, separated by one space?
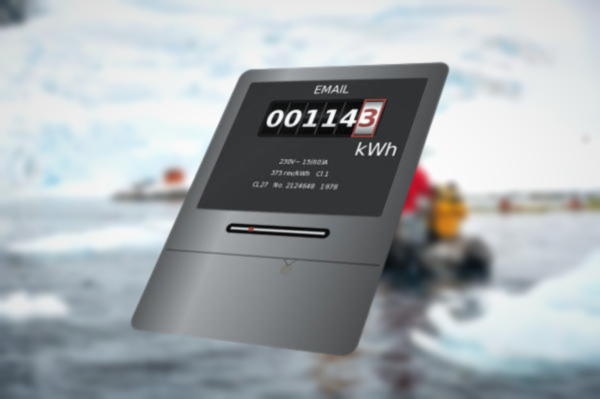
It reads 114.3 kWh
